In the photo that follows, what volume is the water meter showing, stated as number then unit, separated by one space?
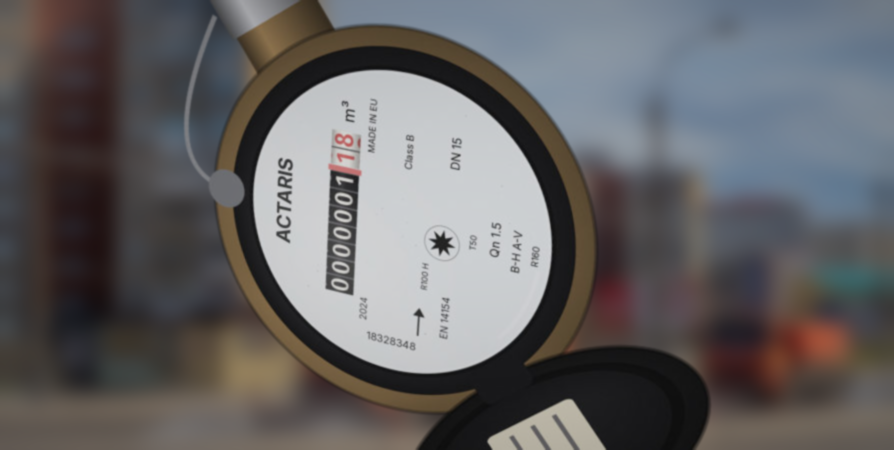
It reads 1.18 m³
